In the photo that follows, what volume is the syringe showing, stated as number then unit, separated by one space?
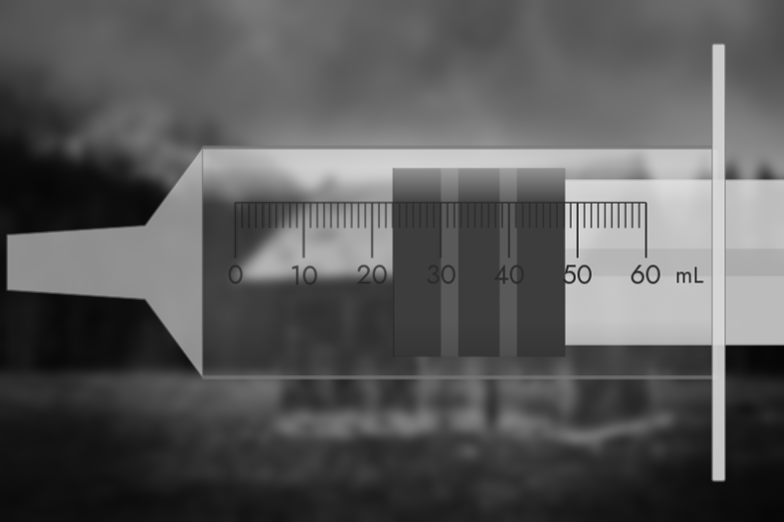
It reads 23 mL
